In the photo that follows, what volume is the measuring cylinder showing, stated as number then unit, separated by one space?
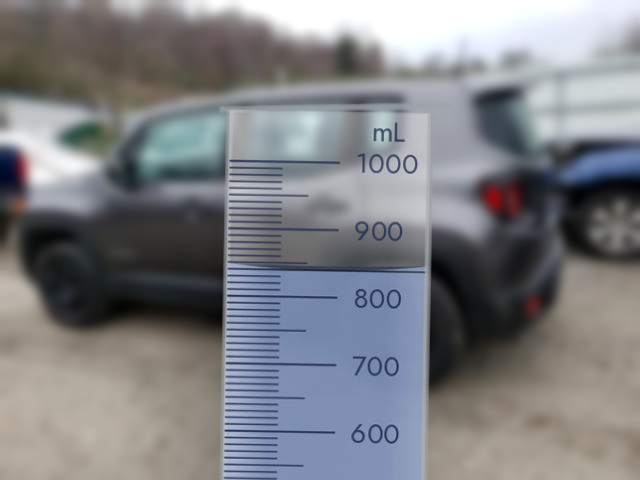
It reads 840 mL
